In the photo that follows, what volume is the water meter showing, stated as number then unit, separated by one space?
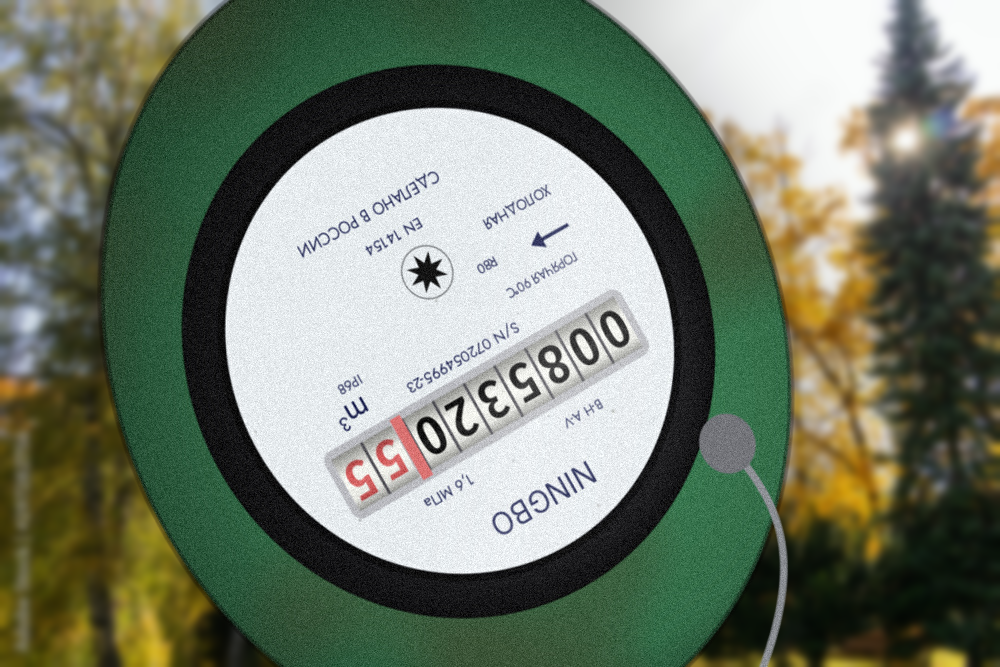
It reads 85320.55 m³
